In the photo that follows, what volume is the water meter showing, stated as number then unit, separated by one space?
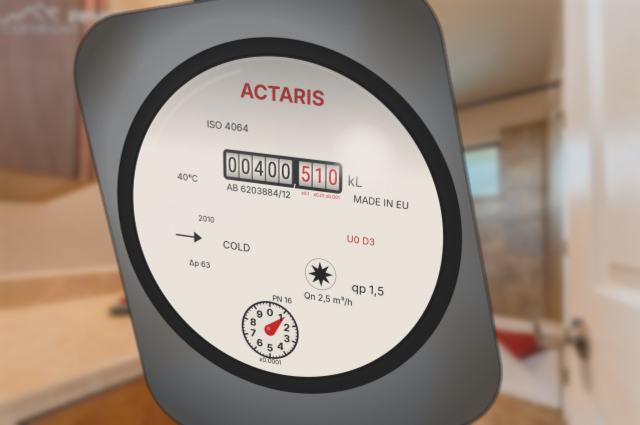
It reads 400.5101 kL
